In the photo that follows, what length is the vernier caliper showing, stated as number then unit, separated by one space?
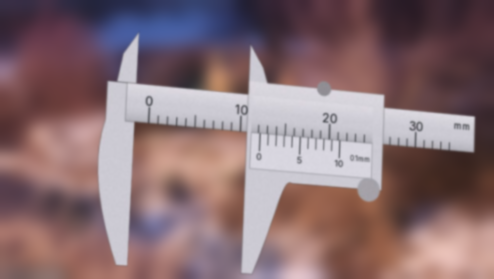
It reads 12.2 mm
